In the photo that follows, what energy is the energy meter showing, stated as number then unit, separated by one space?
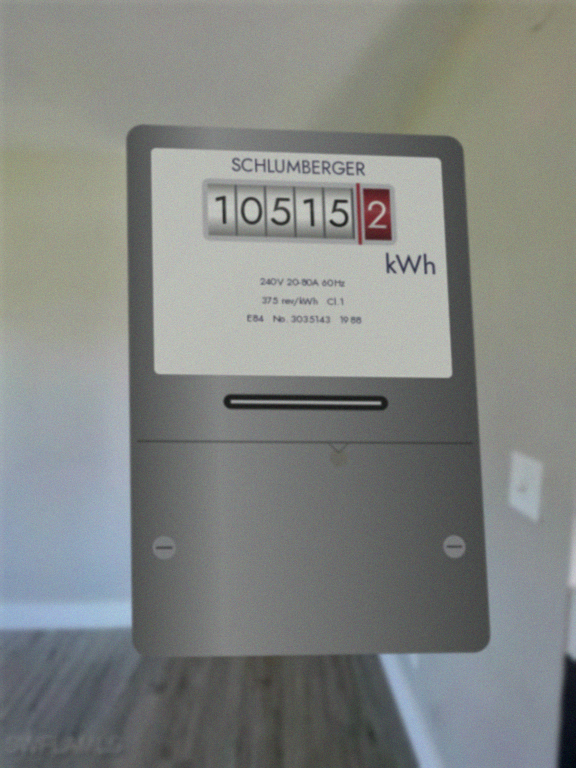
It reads 10515.2 kWh
